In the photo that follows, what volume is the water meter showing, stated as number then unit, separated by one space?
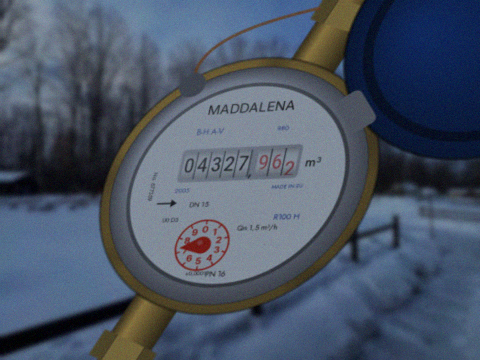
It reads 4327.9617 m³
